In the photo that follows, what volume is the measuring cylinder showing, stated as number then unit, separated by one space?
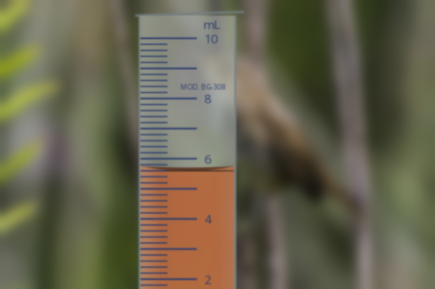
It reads 5.6 mL
